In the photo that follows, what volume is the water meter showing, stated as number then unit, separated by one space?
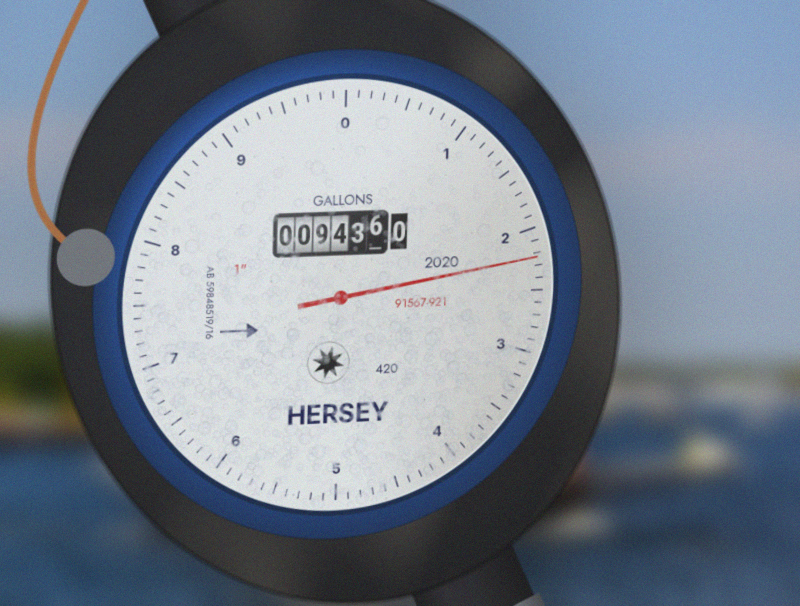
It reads 94362.2 gal
